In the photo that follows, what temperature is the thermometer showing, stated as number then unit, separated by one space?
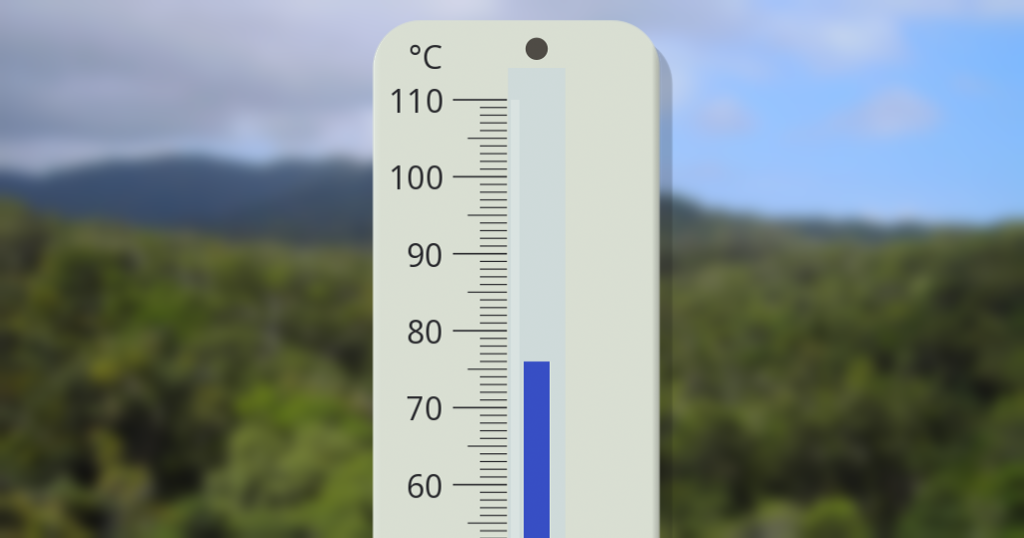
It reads 76 °C
